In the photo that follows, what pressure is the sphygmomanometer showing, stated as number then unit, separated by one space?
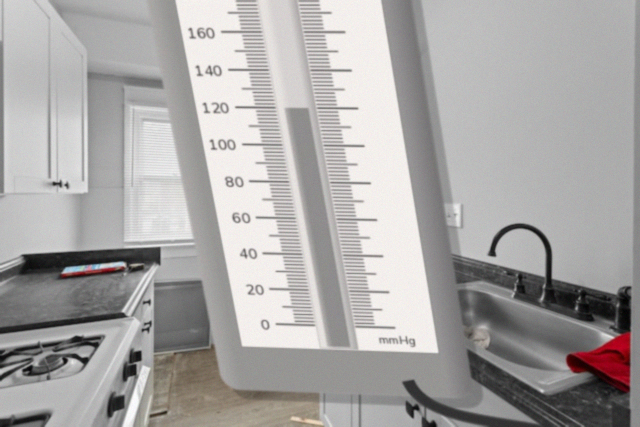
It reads 120 mmHg
